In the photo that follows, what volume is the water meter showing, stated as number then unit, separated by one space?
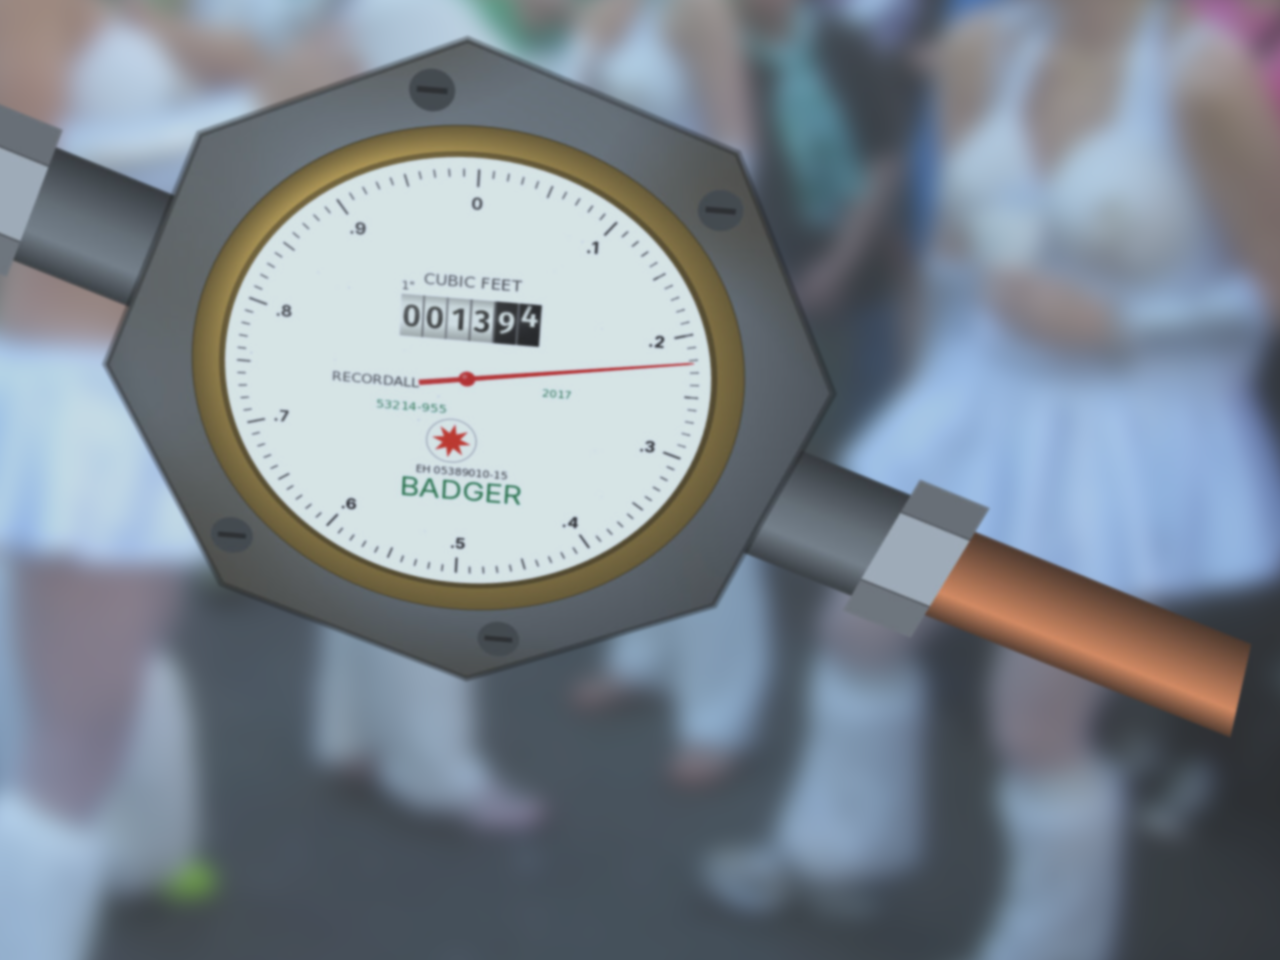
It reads 1394.22 ft³
